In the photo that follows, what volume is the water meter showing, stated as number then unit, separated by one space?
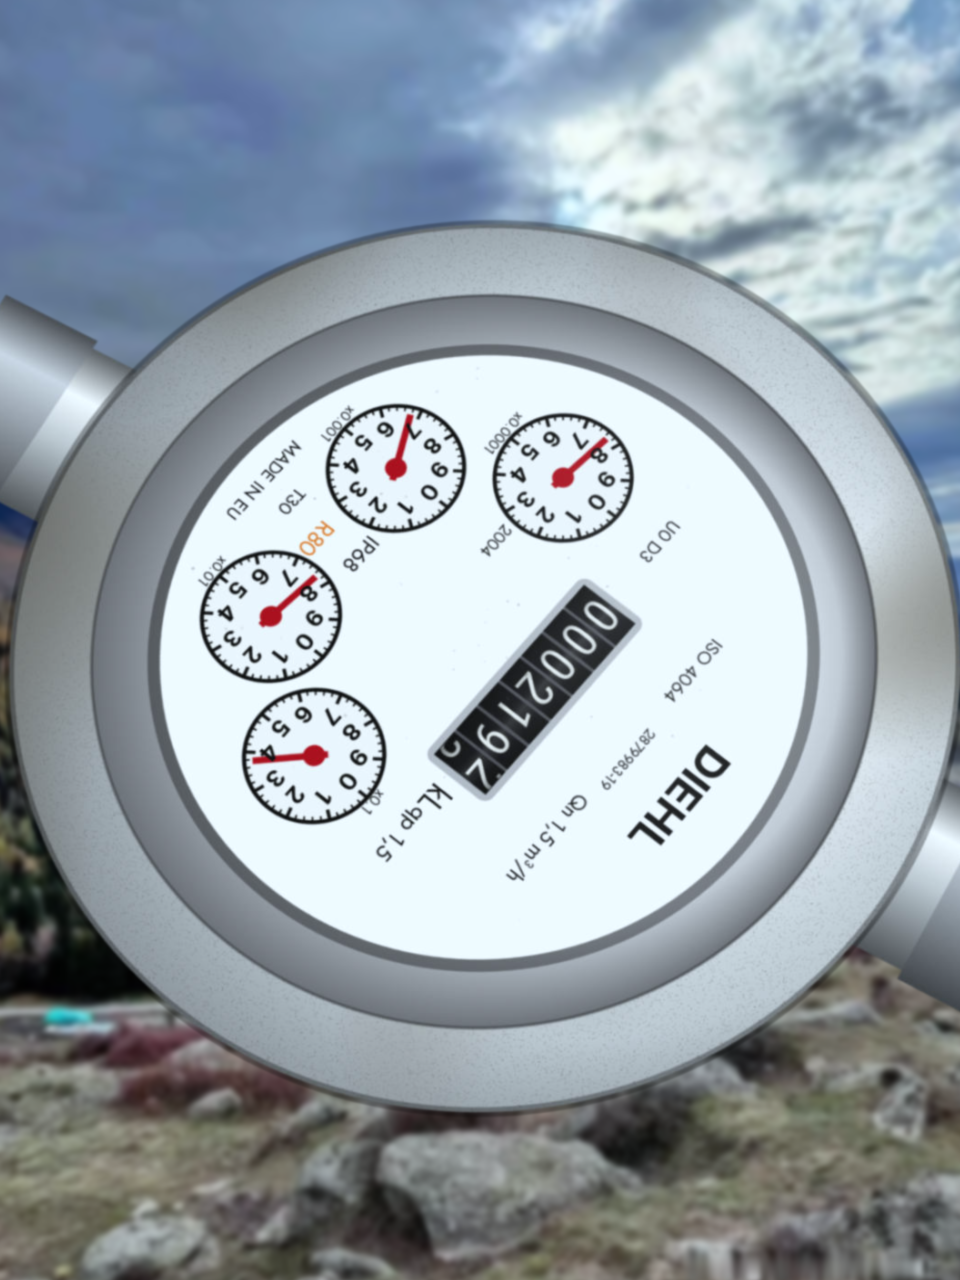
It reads 2192.3767 kL
